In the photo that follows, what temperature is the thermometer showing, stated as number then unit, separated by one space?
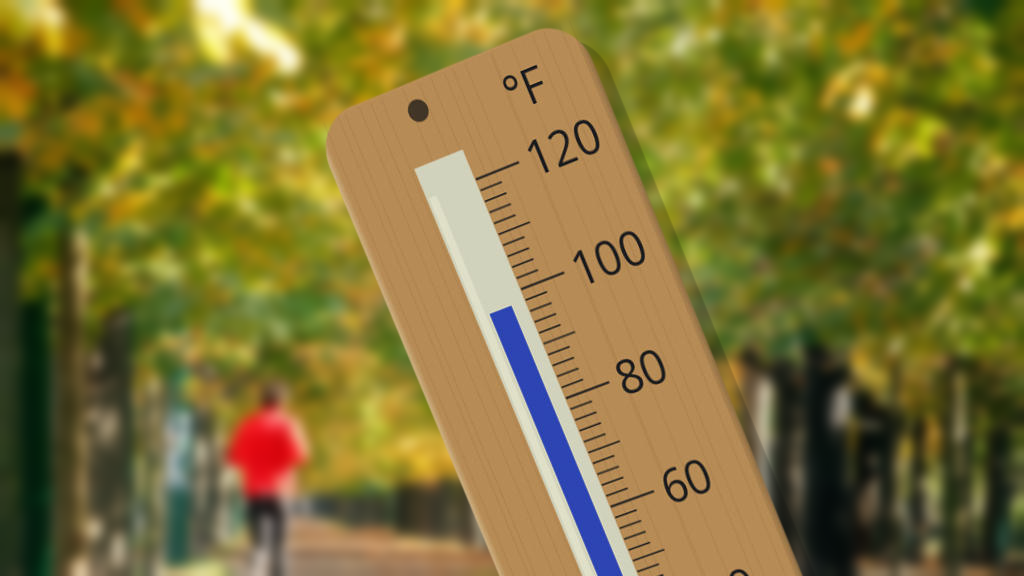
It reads 98 °F
